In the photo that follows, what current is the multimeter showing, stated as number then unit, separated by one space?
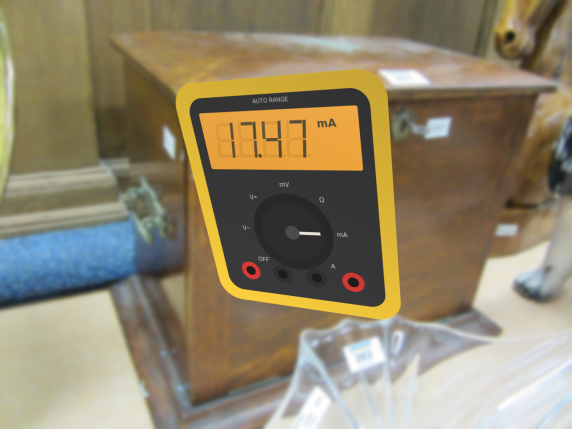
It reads 17.47 mA
